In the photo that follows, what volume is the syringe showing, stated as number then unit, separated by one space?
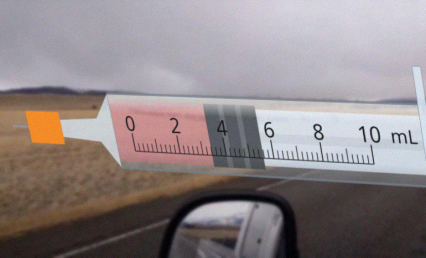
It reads 3.4 mL
